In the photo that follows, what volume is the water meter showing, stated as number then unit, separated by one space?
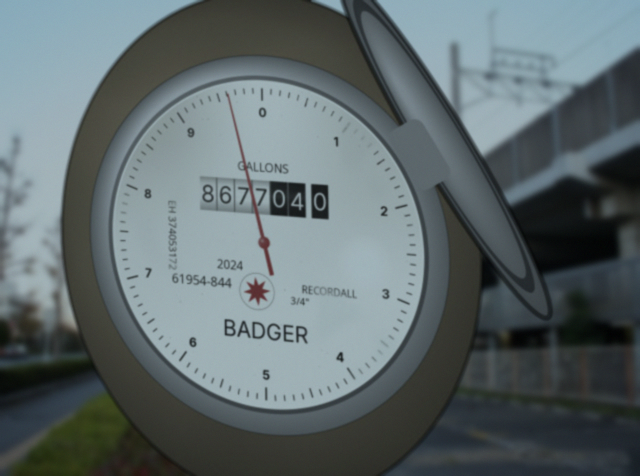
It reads 8677039.6 gal
